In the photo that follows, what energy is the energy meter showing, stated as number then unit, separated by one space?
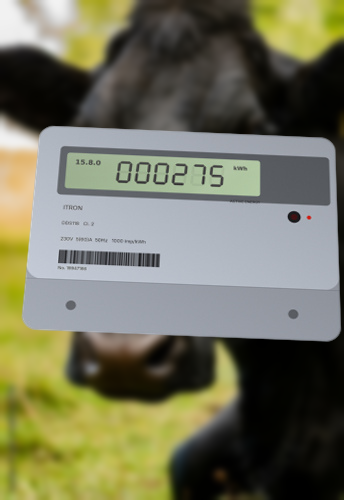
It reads 275 kWh
